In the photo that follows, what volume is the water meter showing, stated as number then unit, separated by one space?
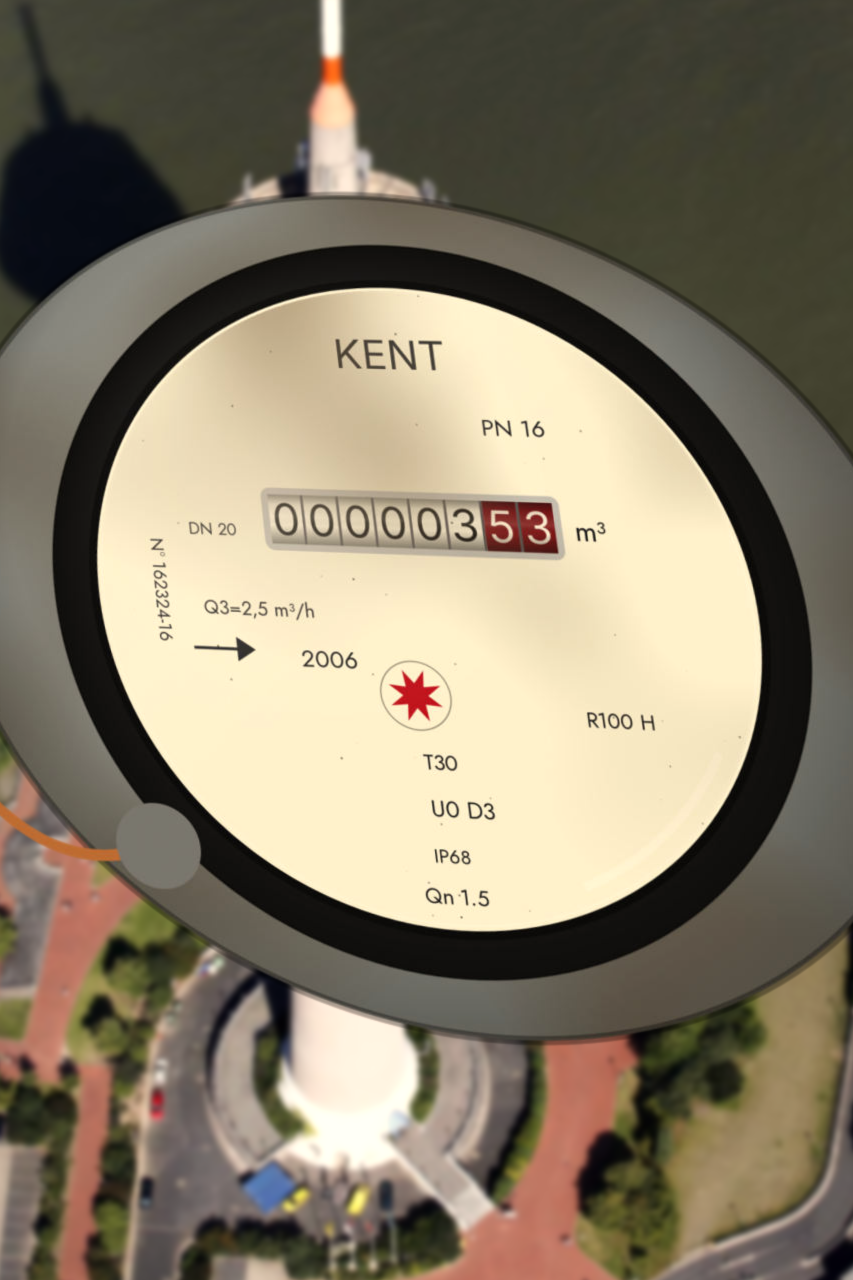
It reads 3.53 m³
